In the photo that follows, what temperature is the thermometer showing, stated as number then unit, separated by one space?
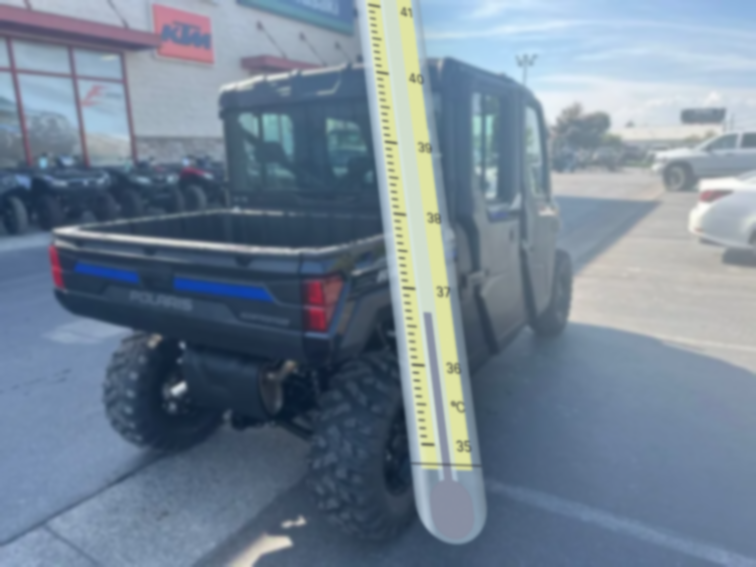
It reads 36.7 °C
